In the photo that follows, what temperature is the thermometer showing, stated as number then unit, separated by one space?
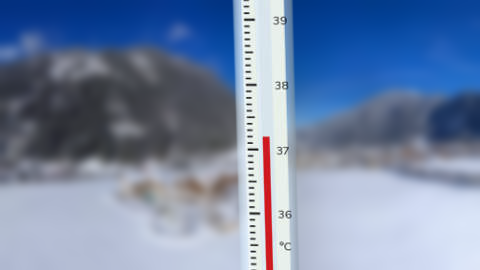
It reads 37.2 °C
